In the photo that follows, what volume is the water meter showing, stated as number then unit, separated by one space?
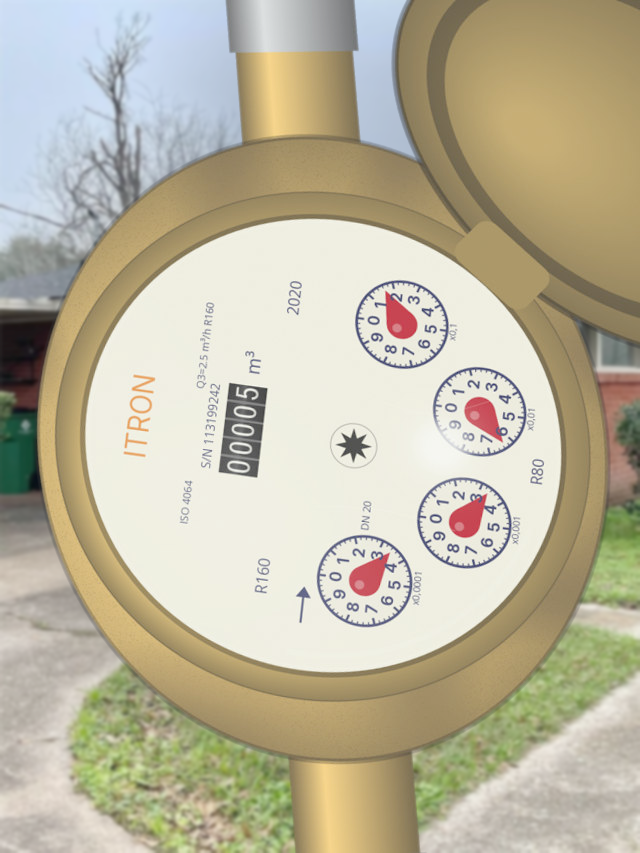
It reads 5.1633 m³
